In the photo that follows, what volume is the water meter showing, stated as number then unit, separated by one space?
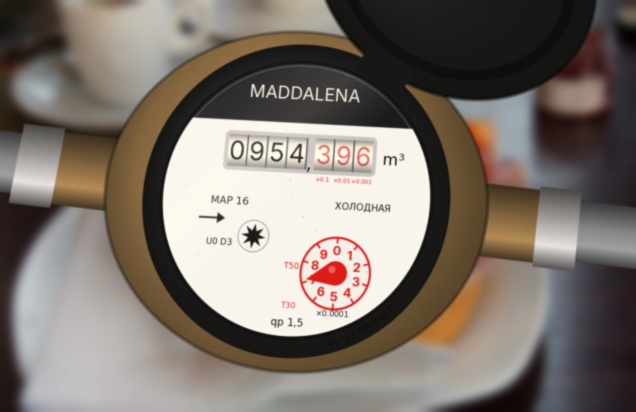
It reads 954.3967 m³
